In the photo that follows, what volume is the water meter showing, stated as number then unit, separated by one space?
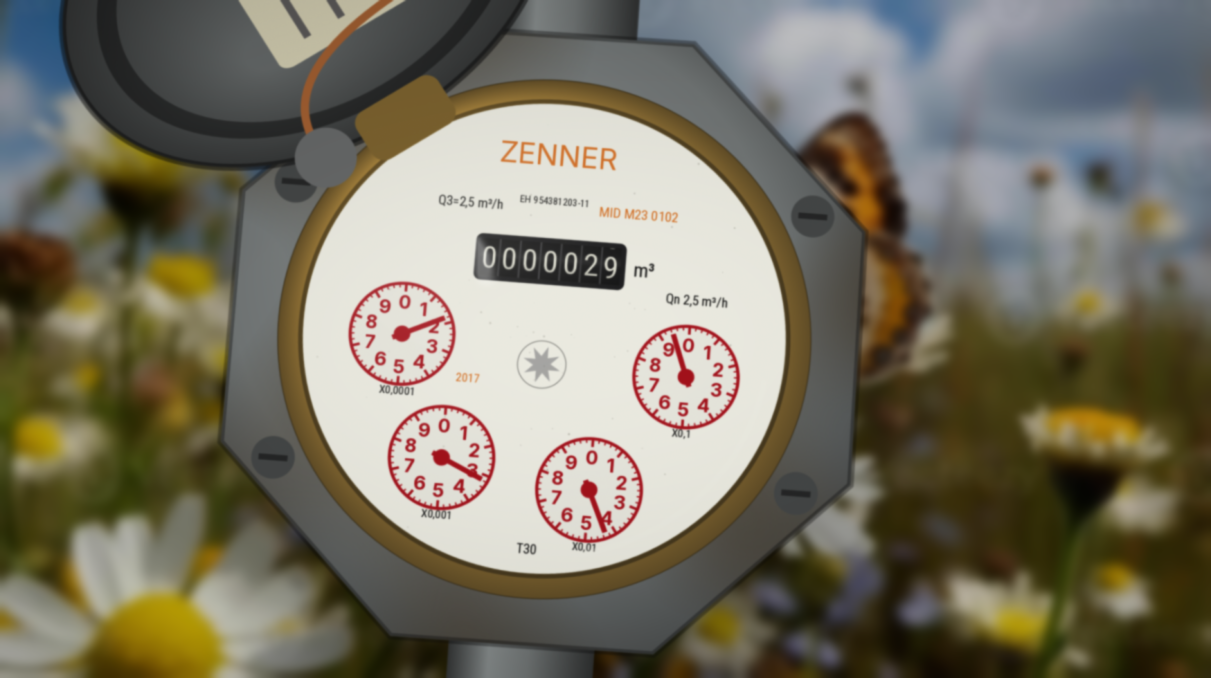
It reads 28.9431 m³
